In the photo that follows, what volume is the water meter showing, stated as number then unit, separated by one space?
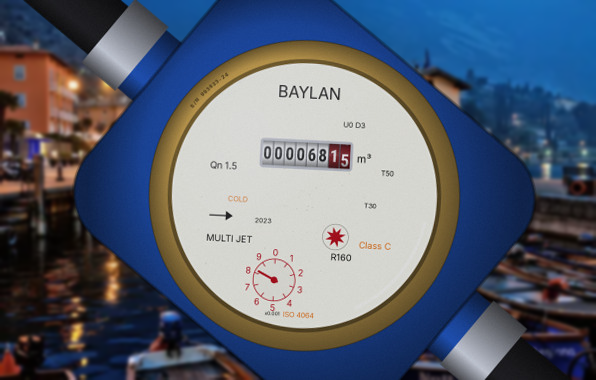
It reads 68.148 m³
